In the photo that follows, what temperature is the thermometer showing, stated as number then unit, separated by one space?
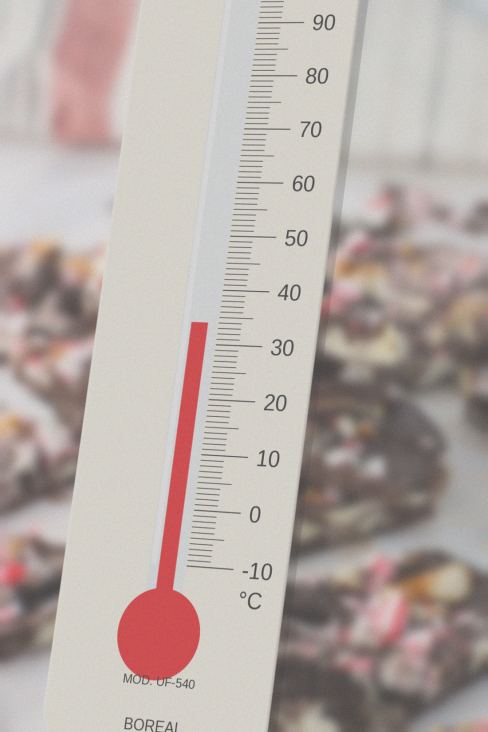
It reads 34 °C
